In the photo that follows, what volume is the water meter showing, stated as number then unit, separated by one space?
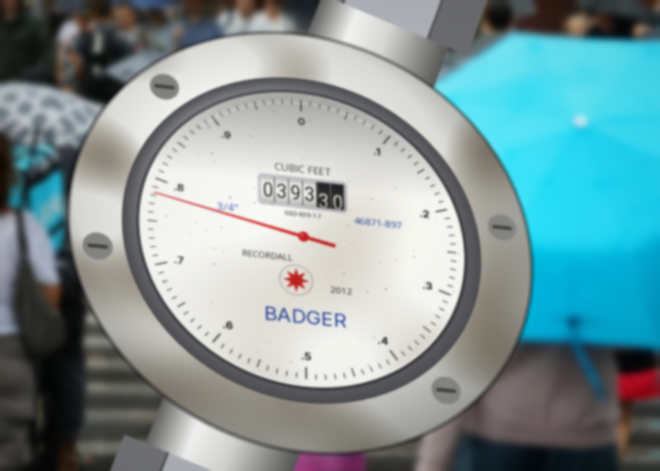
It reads 39329.78 ft³
